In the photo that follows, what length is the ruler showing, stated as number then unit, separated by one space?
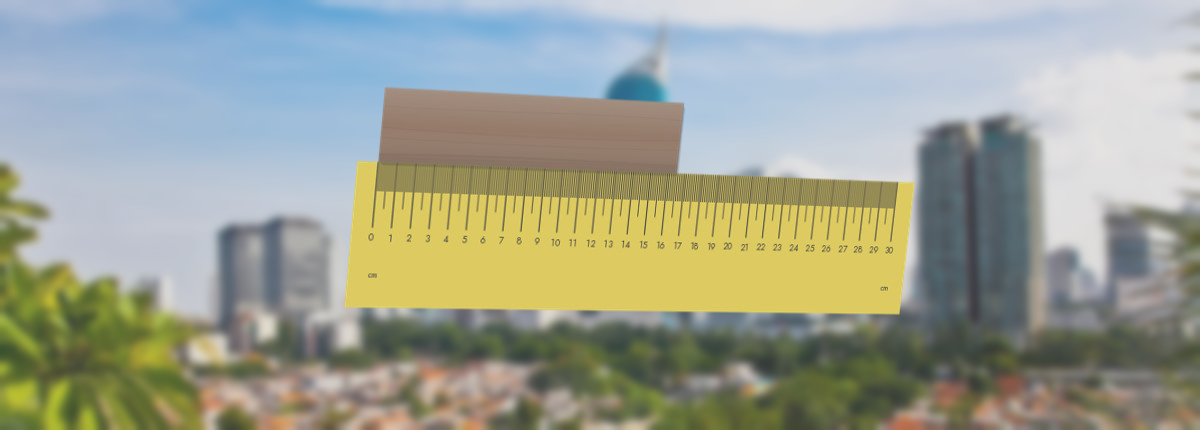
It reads 16.5 cm
